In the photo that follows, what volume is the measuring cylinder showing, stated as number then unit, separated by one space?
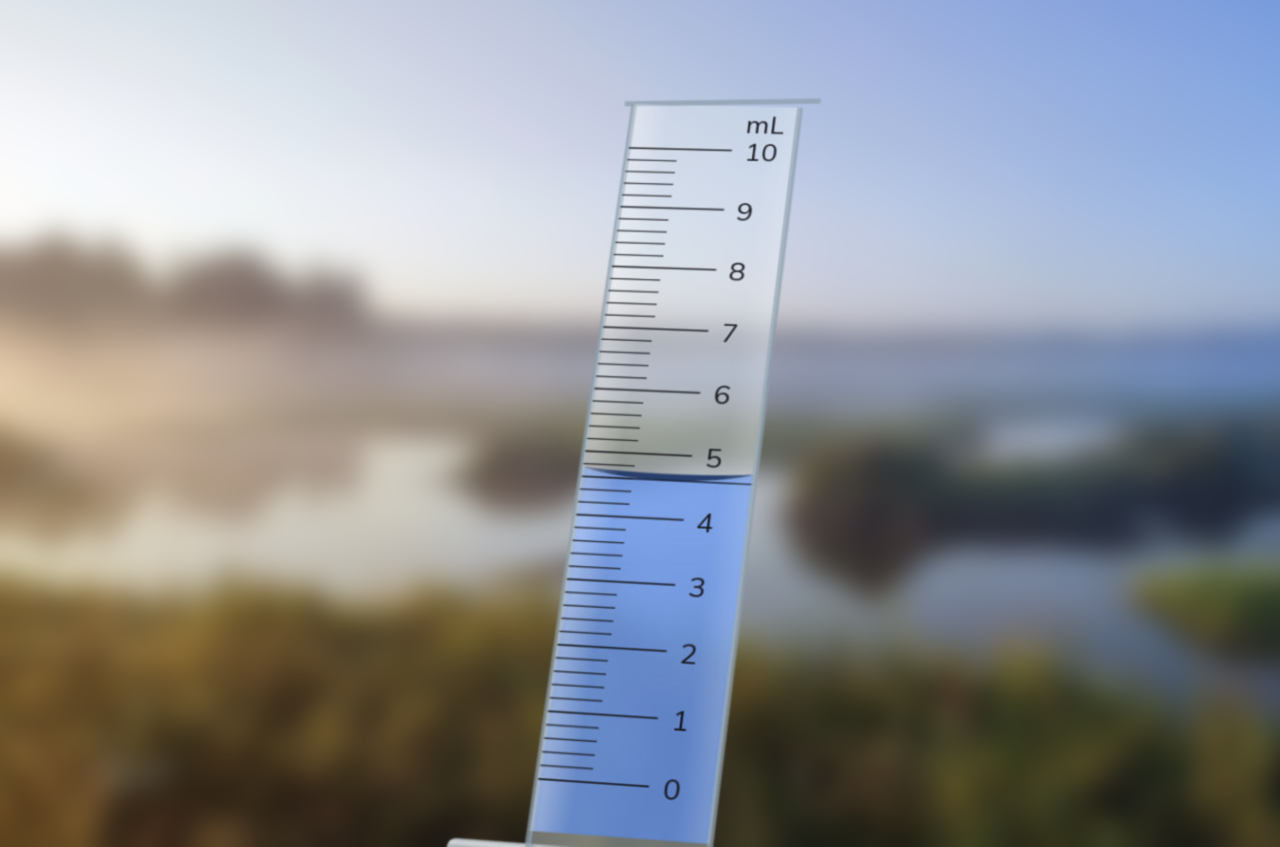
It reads 4.6 mL
